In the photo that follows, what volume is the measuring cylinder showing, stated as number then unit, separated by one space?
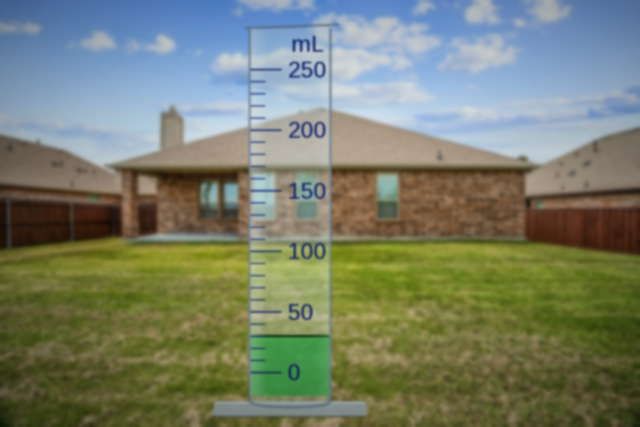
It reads 30 mL
